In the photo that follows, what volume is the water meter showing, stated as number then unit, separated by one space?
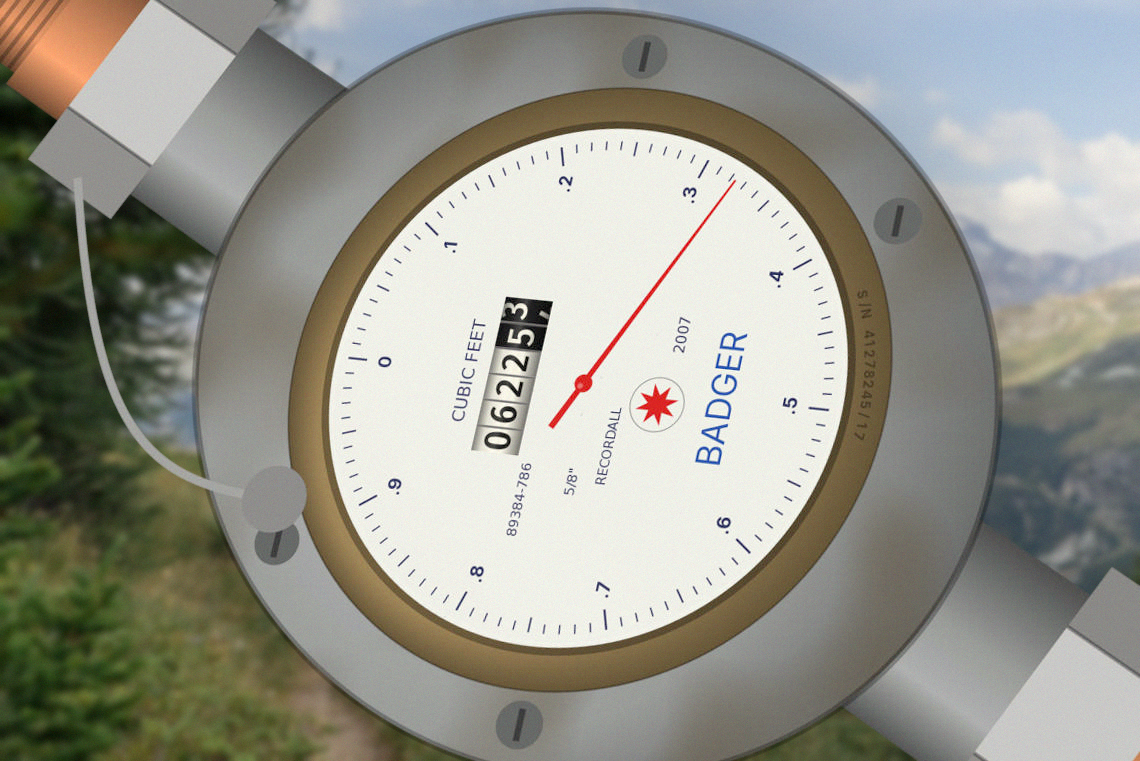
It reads 62253.32 ft³
